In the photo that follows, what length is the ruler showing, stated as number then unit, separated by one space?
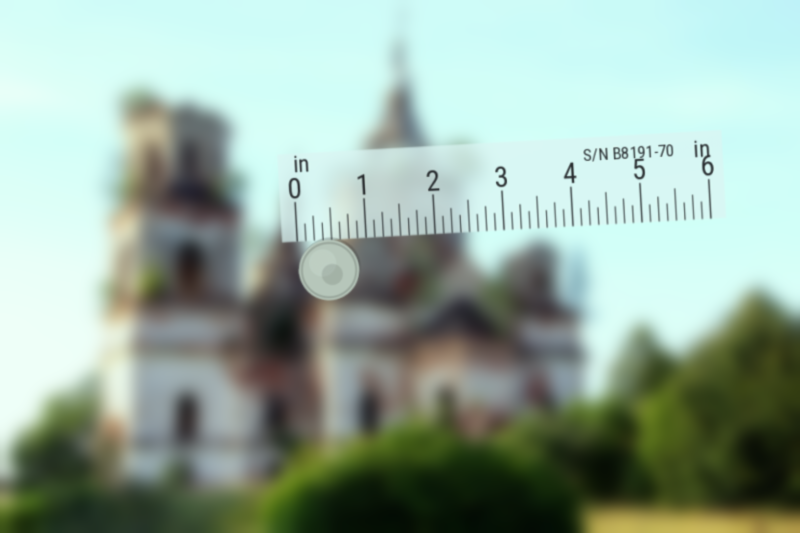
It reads 0.875 in
